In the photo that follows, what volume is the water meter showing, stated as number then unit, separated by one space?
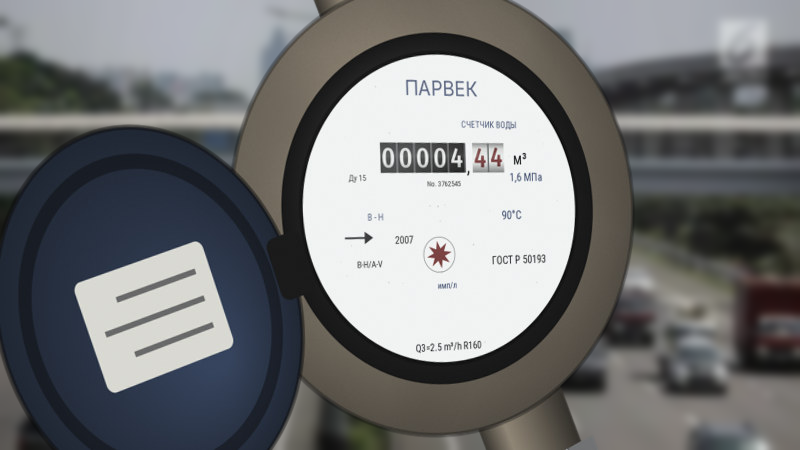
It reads 4.44 m³
